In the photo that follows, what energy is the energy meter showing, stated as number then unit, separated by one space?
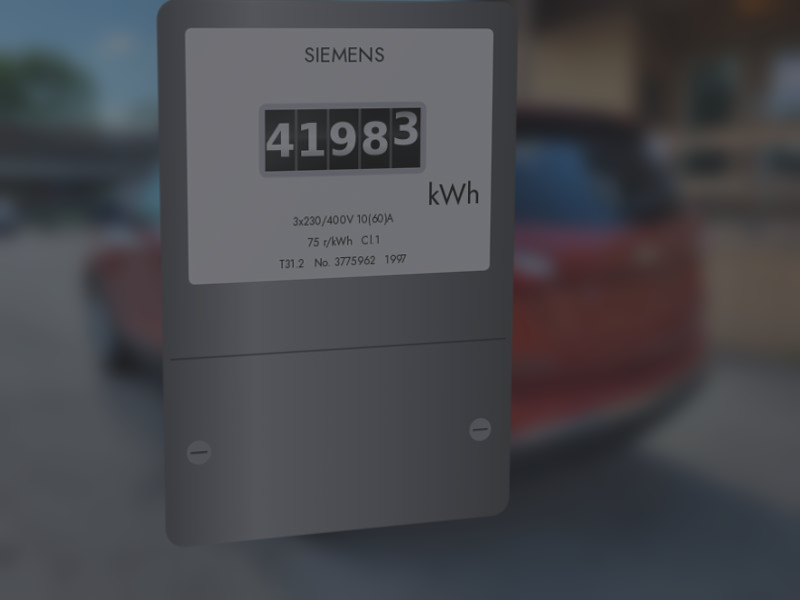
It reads 41983 kWh
